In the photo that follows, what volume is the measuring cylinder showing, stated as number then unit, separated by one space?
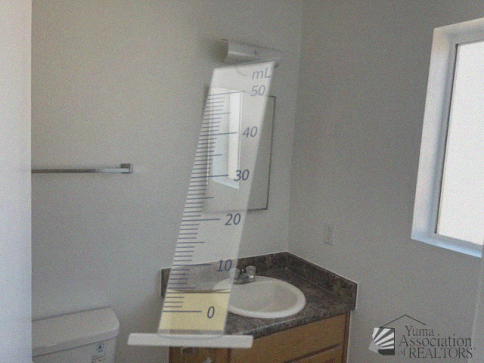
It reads 4 mL
